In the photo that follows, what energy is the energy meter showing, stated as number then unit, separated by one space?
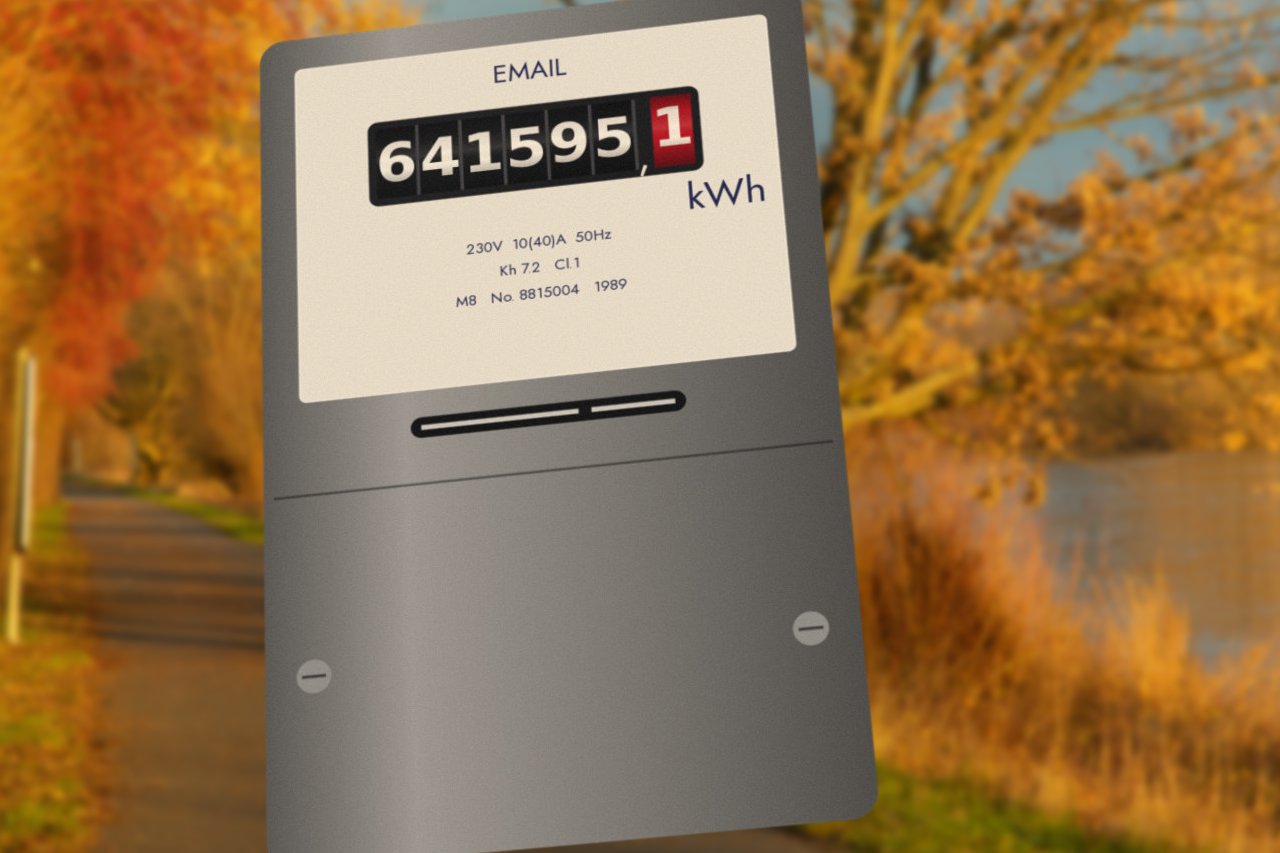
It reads 641595.1 kWh
